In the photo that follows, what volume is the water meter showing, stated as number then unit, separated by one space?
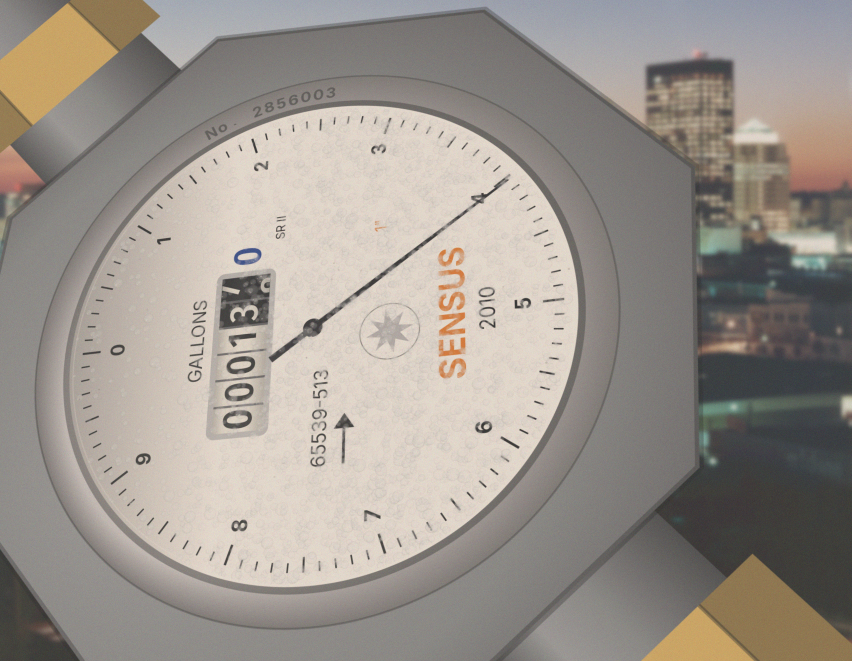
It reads 1374.0 gal
